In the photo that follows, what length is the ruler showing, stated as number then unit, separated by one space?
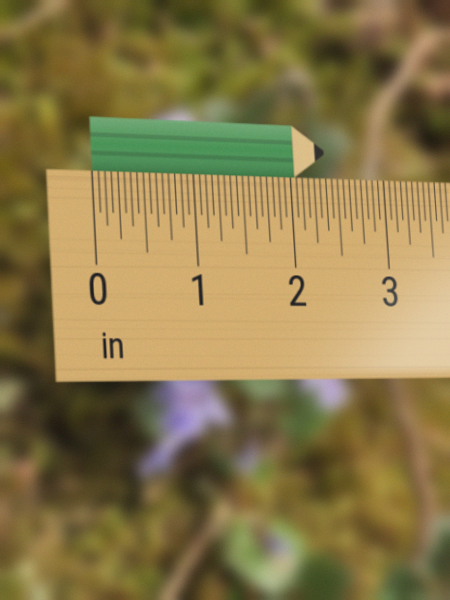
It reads 2.375 in
